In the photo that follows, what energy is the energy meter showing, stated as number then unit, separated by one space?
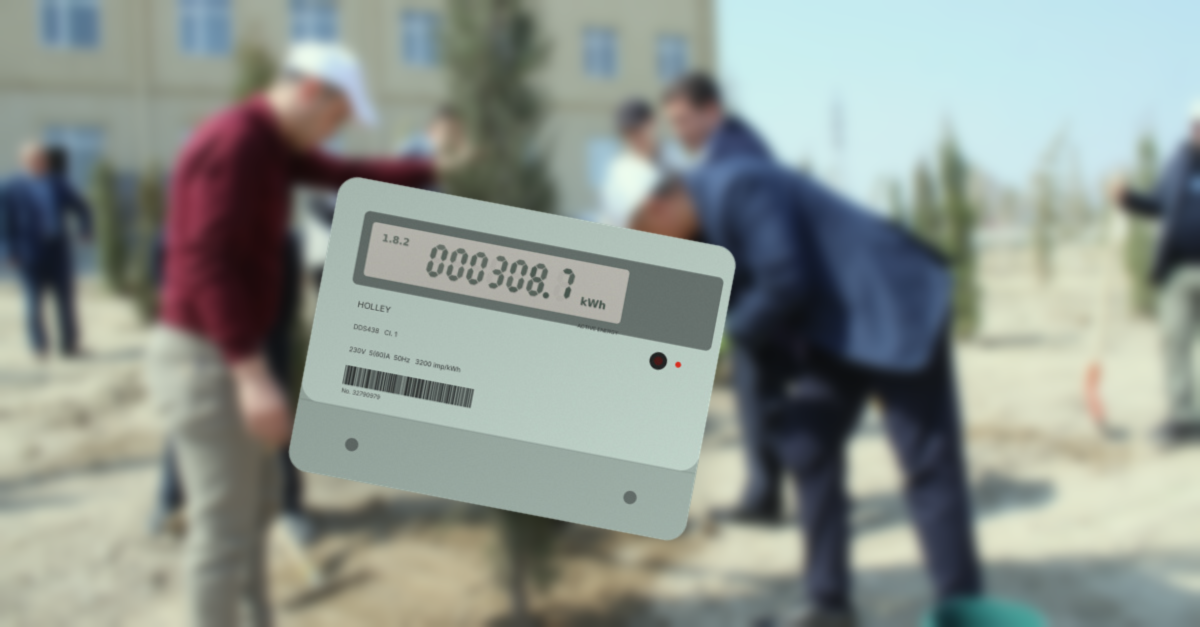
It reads 308.7 kWh
